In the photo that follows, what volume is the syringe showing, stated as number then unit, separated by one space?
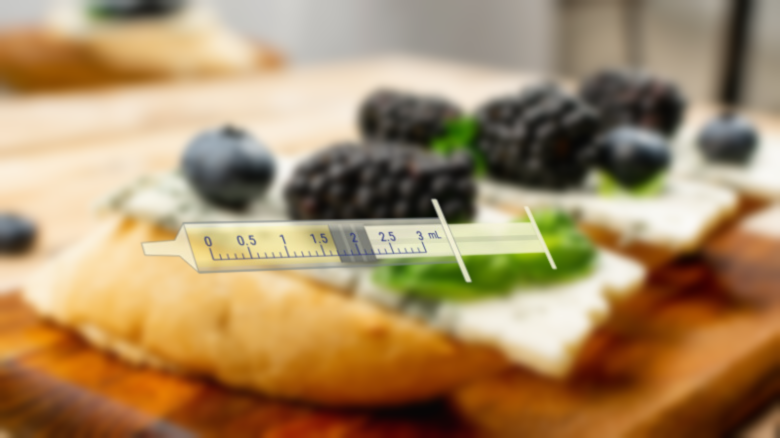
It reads 1.7 mL
